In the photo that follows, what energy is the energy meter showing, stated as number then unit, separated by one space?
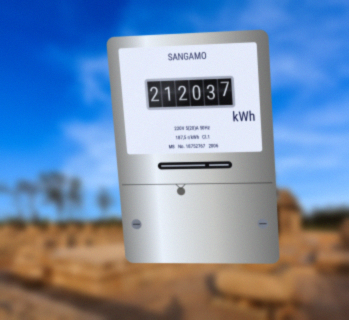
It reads 212037 kWh
